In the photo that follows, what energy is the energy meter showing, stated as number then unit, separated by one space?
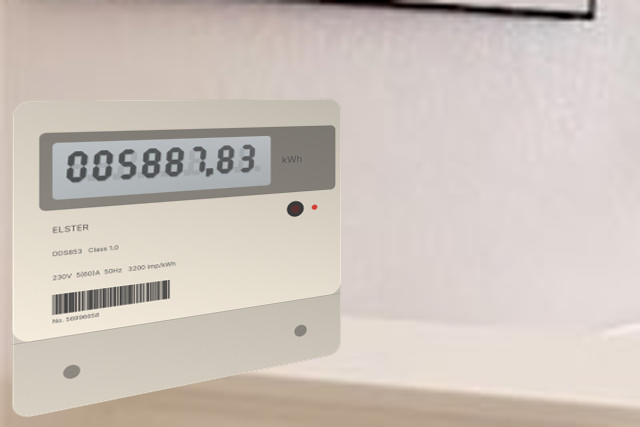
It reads 5887.83 kWh
